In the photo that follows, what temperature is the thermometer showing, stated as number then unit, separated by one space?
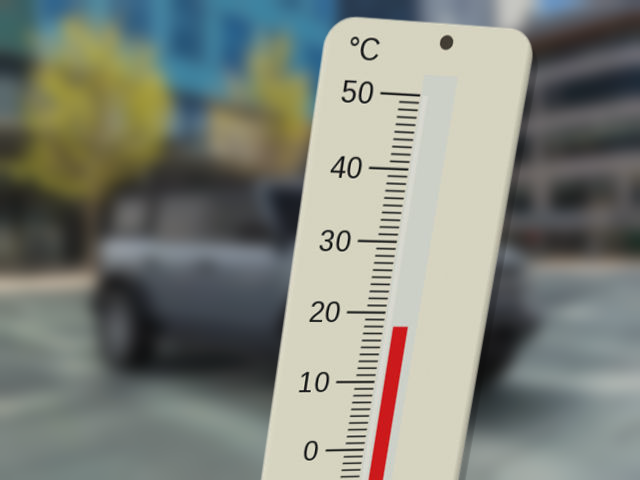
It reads 18 °C
